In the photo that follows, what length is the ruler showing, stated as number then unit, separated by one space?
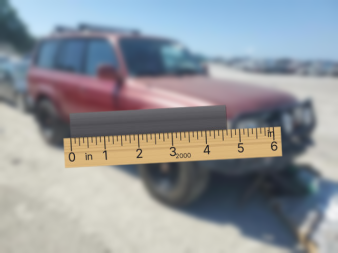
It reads 4.625 in
